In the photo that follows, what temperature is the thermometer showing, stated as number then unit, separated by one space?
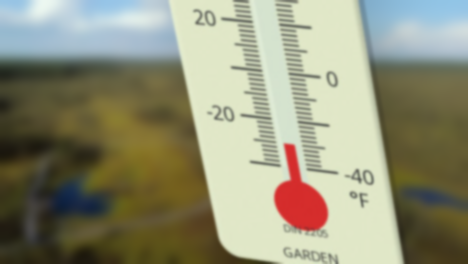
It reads -30 °F
